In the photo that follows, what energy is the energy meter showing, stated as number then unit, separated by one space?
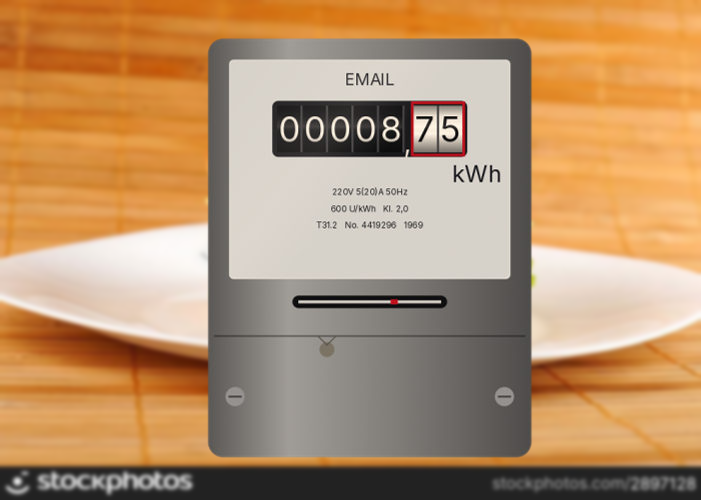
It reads 8.75 kWh
